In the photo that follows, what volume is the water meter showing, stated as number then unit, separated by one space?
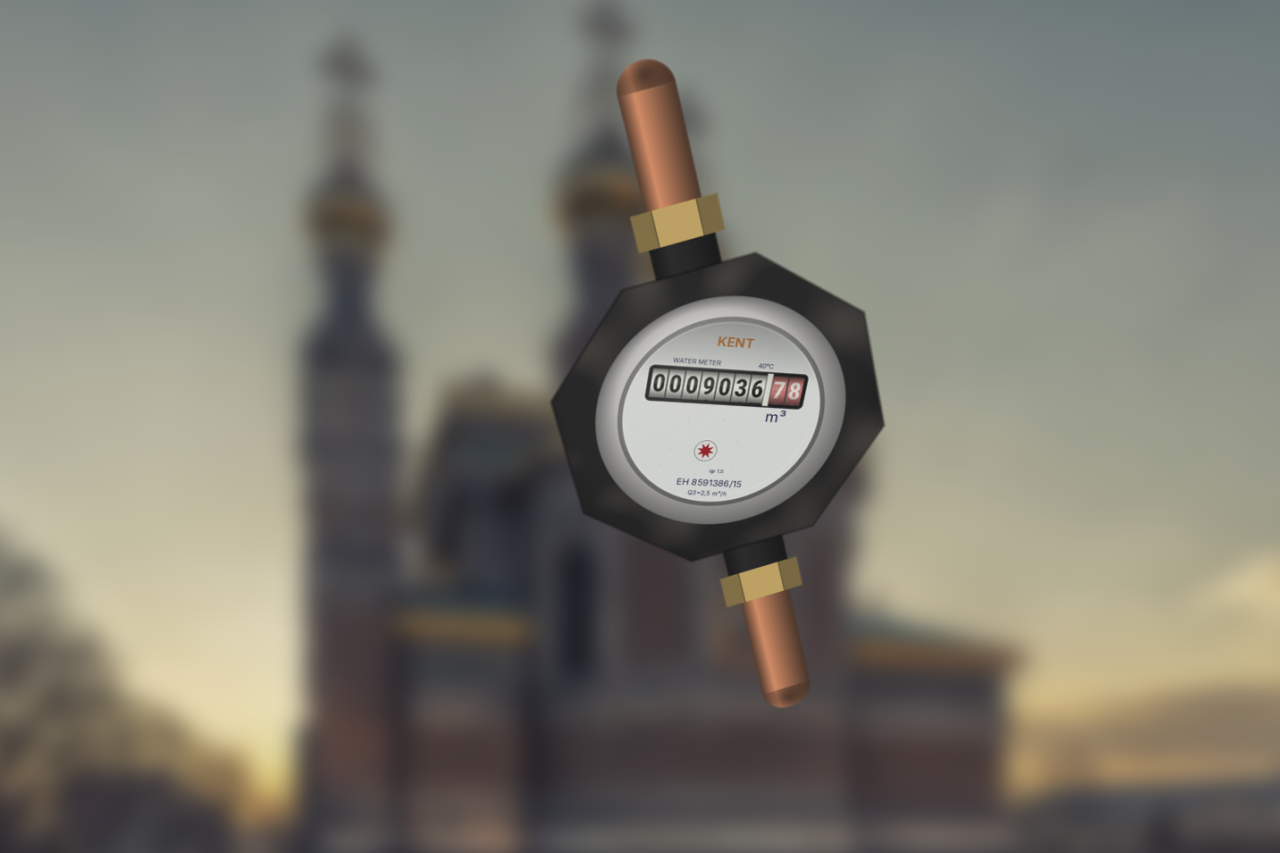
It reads 9036.78 m³
